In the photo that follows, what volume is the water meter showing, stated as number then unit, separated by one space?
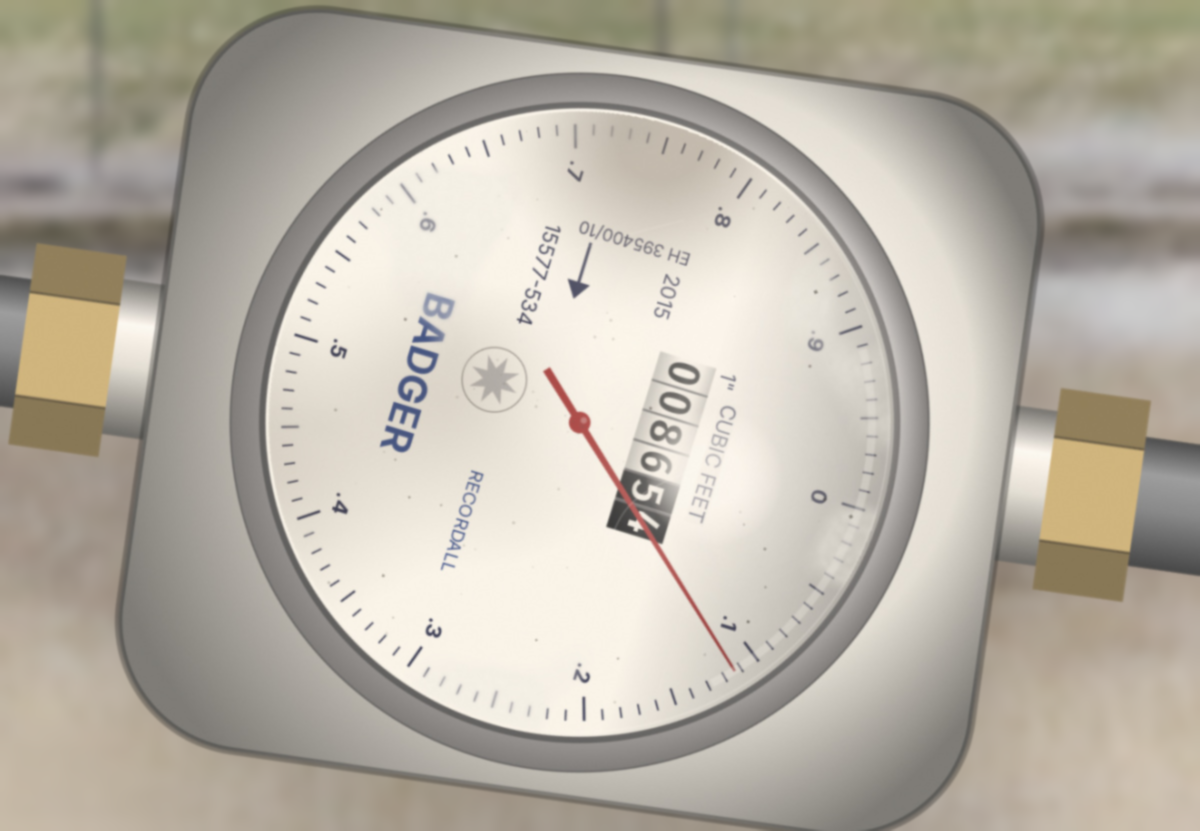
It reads 8654.11 ft³
